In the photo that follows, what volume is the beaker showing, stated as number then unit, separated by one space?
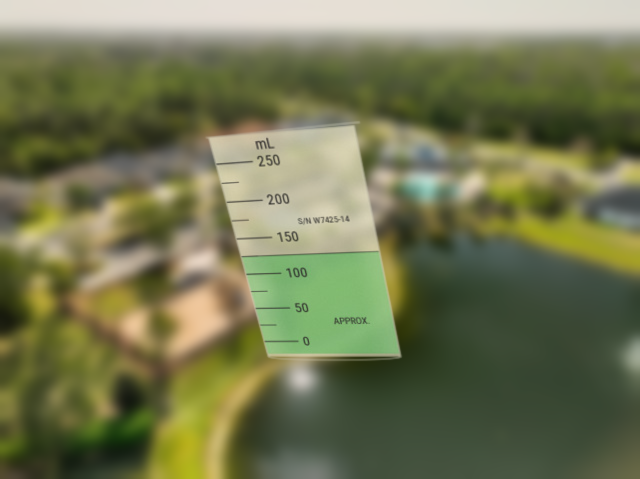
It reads 125 mL
